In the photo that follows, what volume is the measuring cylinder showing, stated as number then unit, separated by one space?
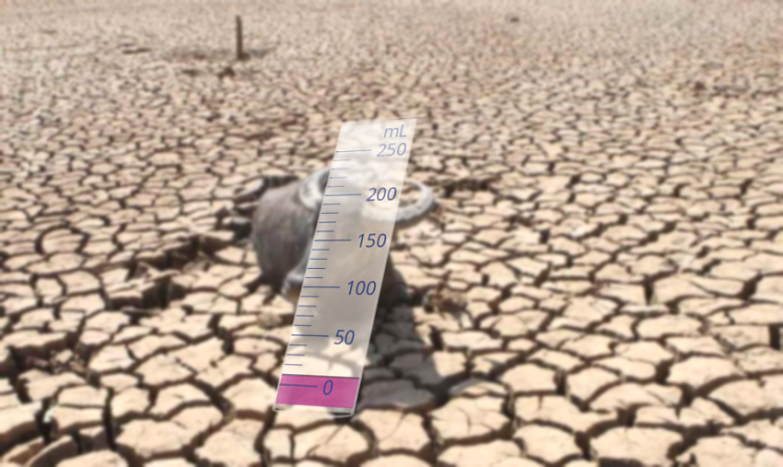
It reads 10 mL
